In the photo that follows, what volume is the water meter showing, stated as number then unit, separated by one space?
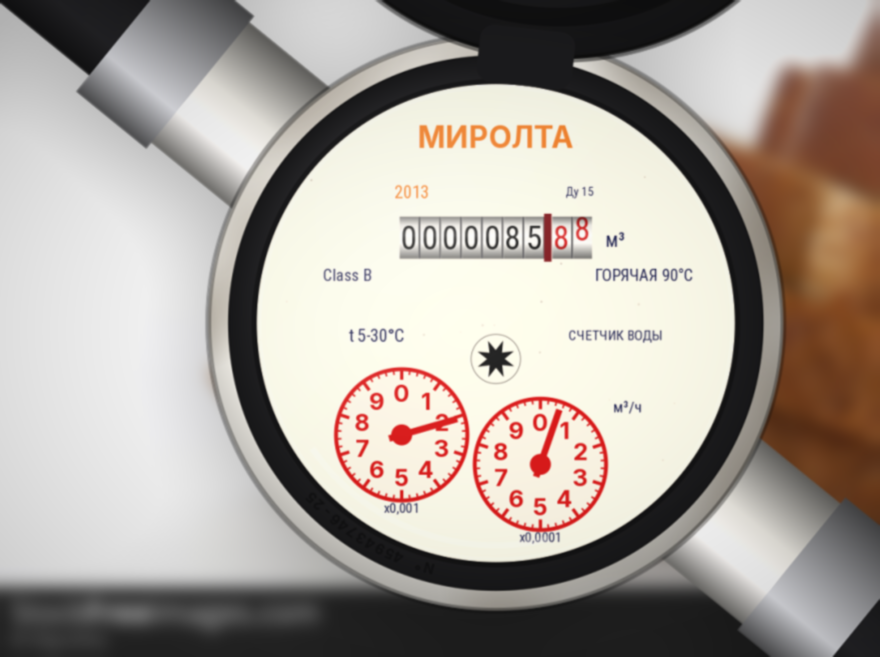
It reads 85.8820 m³
